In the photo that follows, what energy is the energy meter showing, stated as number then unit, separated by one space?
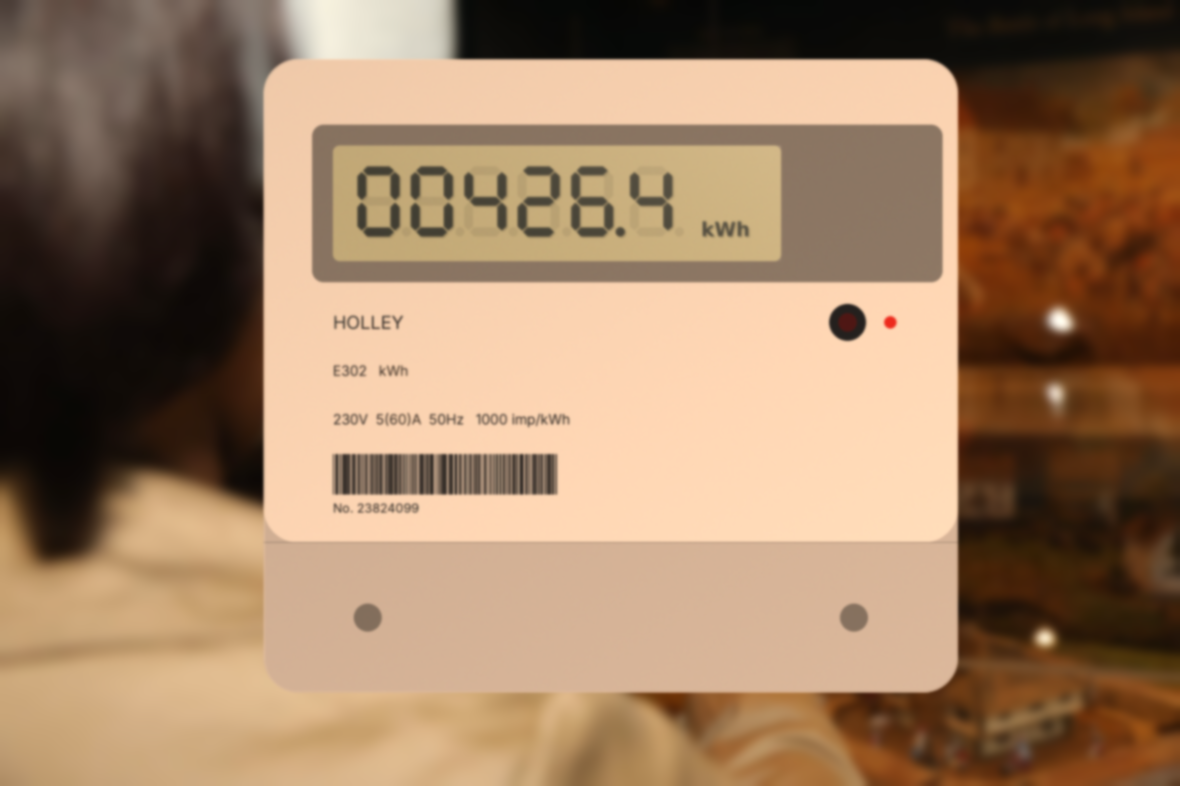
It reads 426.4 kWh
